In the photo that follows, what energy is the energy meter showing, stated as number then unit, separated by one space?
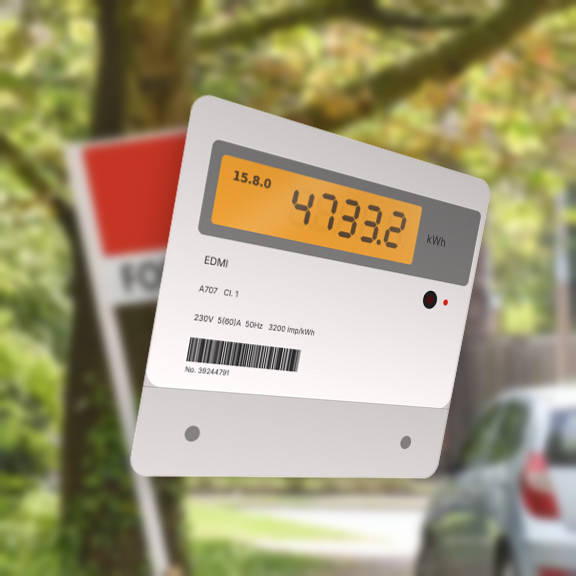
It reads 4733.2 kWh
